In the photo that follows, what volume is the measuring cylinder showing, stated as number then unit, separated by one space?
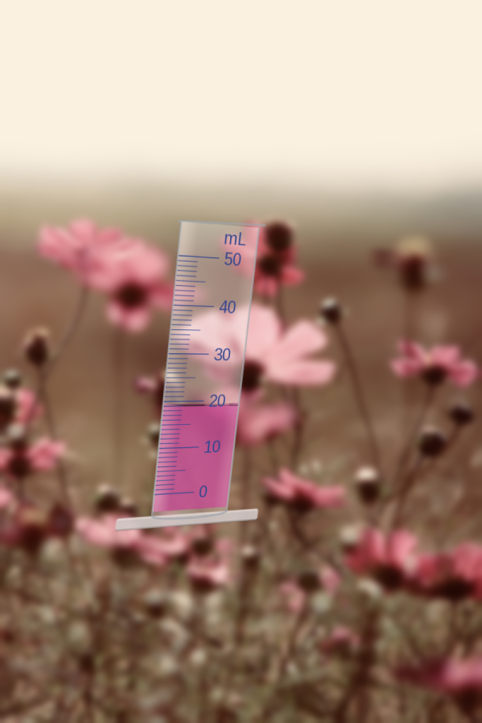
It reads 19 mL
